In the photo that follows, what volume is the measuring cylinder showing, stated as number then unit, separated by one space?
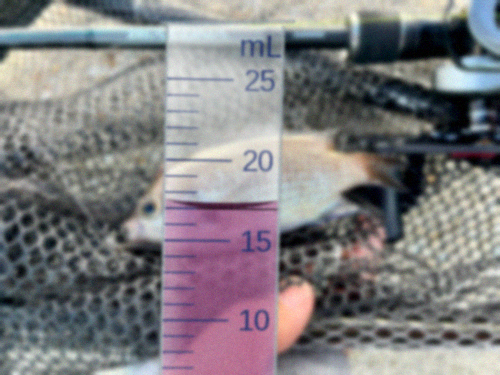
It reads 17 mL
